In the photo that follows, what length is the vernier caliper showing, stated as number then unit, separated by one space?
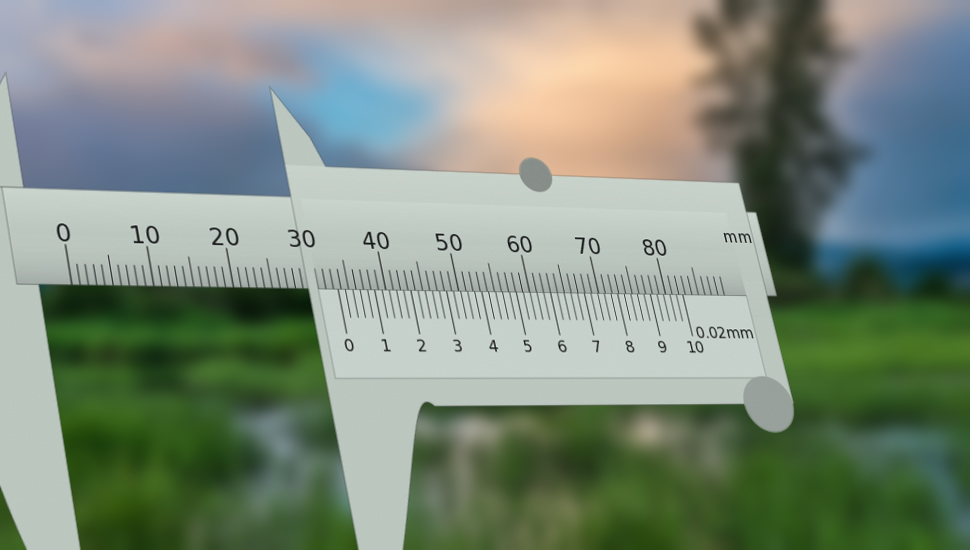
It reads 33.6 mm
